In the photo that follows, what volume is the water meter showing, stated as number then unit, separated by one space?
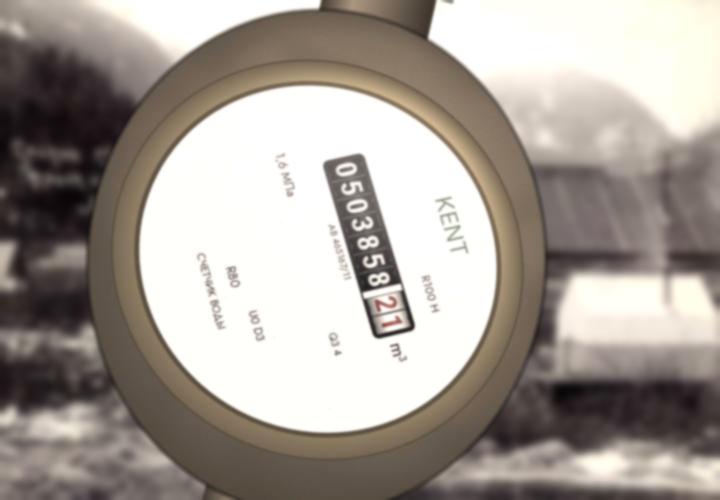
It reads 503858.21 m³
